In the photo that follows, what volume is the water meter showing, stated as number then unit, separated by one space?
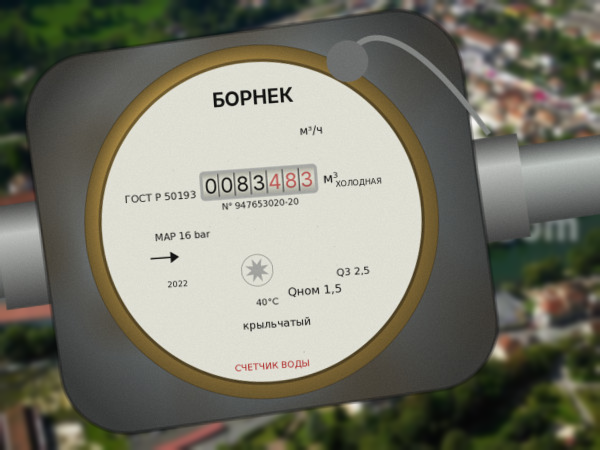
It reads 83.483 m³
